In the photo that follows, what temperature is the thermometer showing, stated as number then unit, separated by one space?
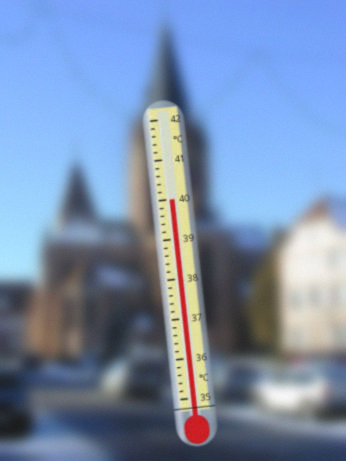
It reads 40 °C
